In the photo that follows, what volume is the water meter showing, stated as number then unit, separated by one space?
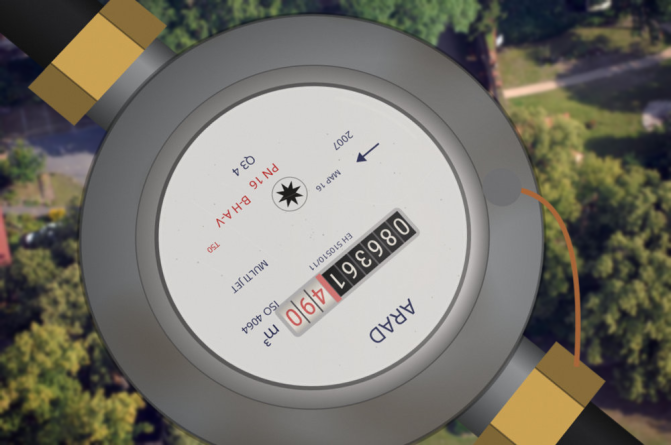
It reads 86361.490 m³
